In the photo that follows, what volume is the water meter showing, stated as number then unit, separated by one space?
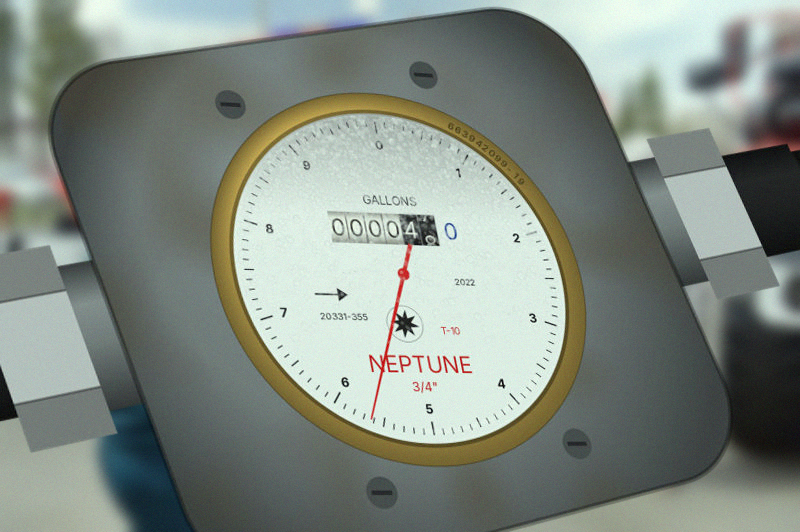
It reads 475.6 gal
